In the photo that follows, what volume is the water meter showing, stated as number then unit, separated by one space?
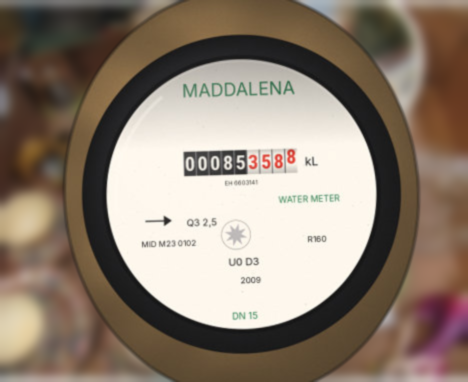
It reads 85.3588 kL
